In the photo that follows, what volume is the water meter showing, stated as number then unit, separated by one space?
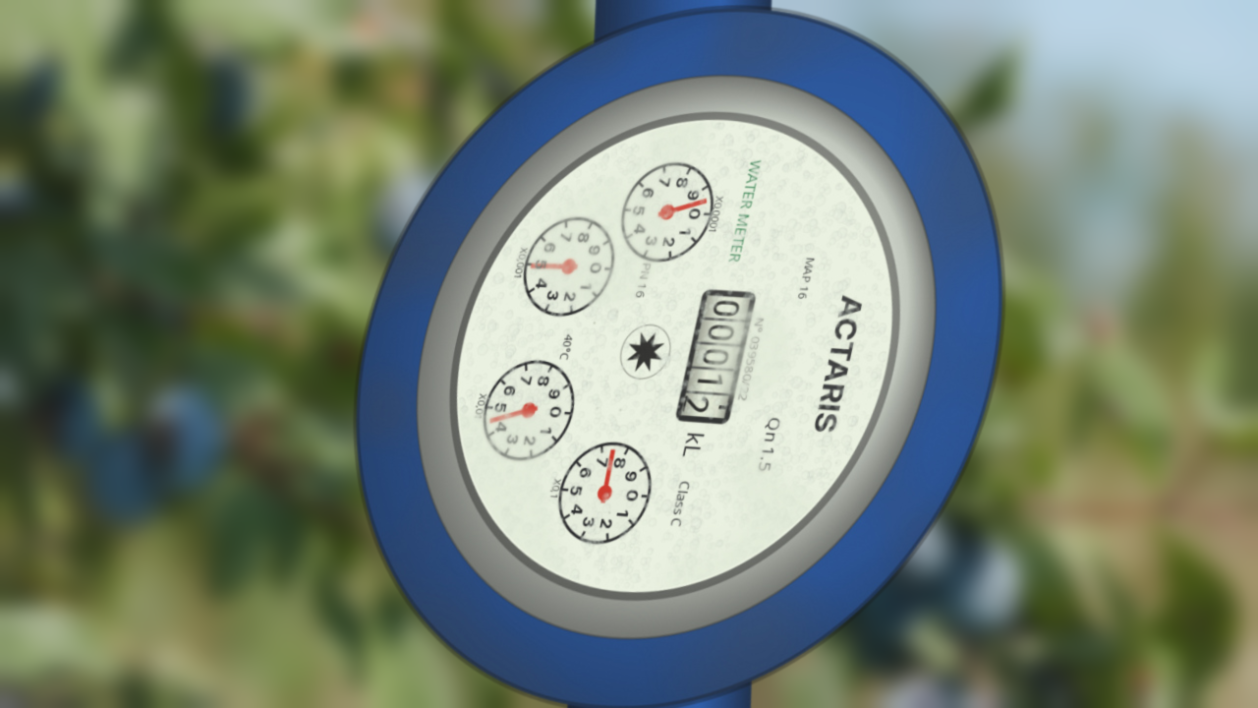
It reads 11.7449 kL
